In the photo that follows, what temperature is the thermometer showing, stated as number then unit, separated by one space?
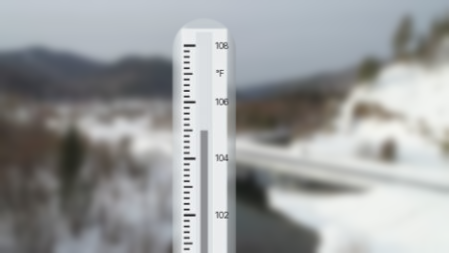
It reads 105 °F
